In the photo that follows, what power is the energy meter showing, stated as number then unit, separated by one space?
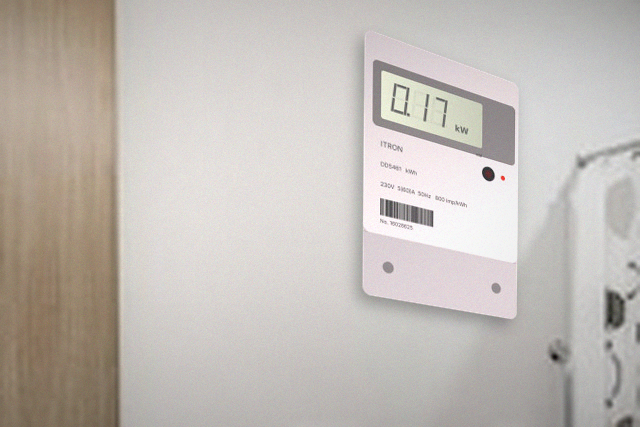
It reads 0.17 kW
